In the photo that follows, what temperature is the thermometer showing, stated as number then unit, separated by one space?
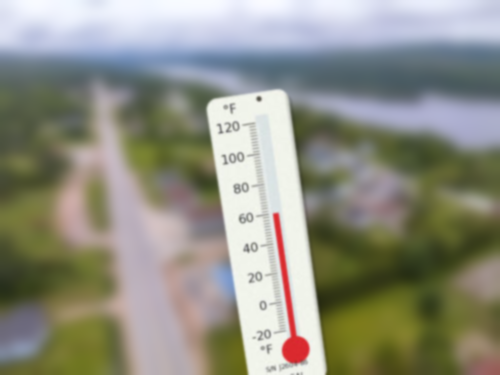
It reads 60 °F
